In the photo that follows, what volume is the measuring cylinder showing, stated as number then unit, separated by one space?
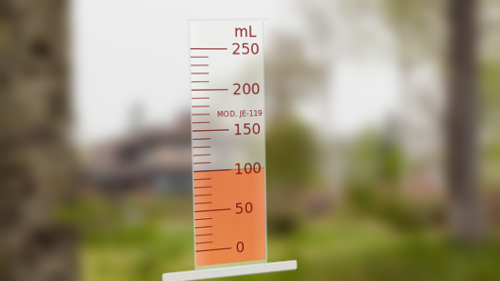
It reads 100 mL
